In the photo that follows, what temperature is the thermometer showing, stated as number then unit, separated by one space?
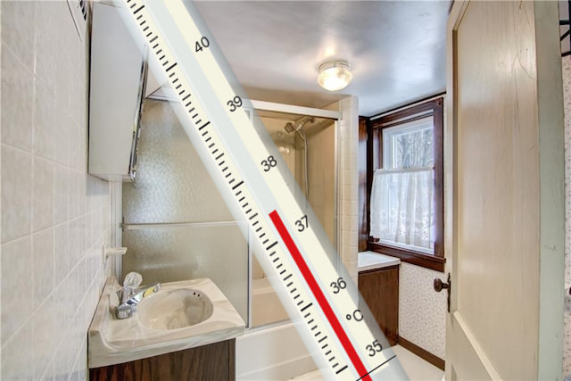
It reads 37.4 °C
